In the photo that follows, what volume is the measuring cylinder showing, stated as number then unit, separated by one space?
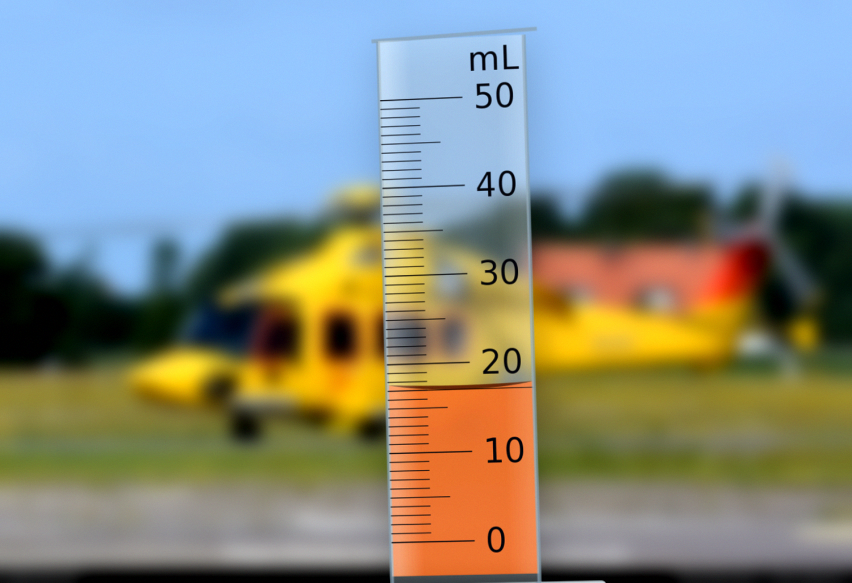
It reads 17 mL
